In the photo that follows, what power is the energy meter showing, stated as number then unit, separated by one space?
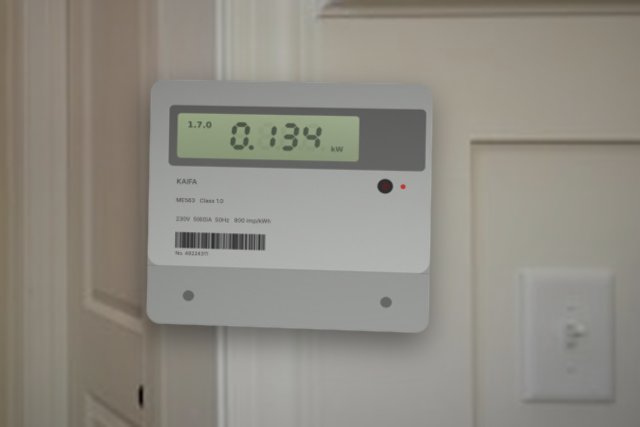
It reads 0.134 kW
